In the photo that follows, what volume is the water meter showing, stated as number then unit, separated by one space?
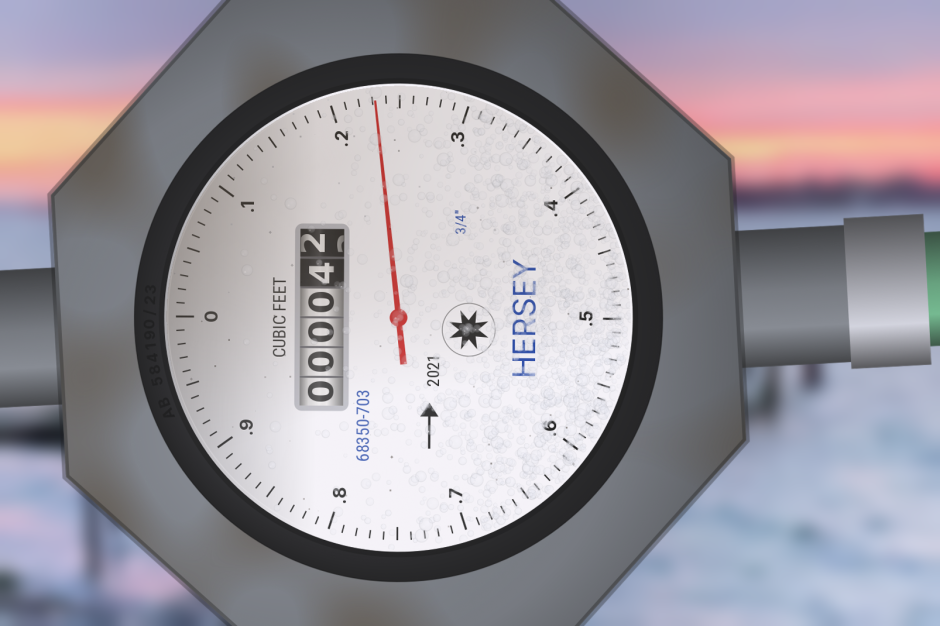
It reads 42.23 ft³
